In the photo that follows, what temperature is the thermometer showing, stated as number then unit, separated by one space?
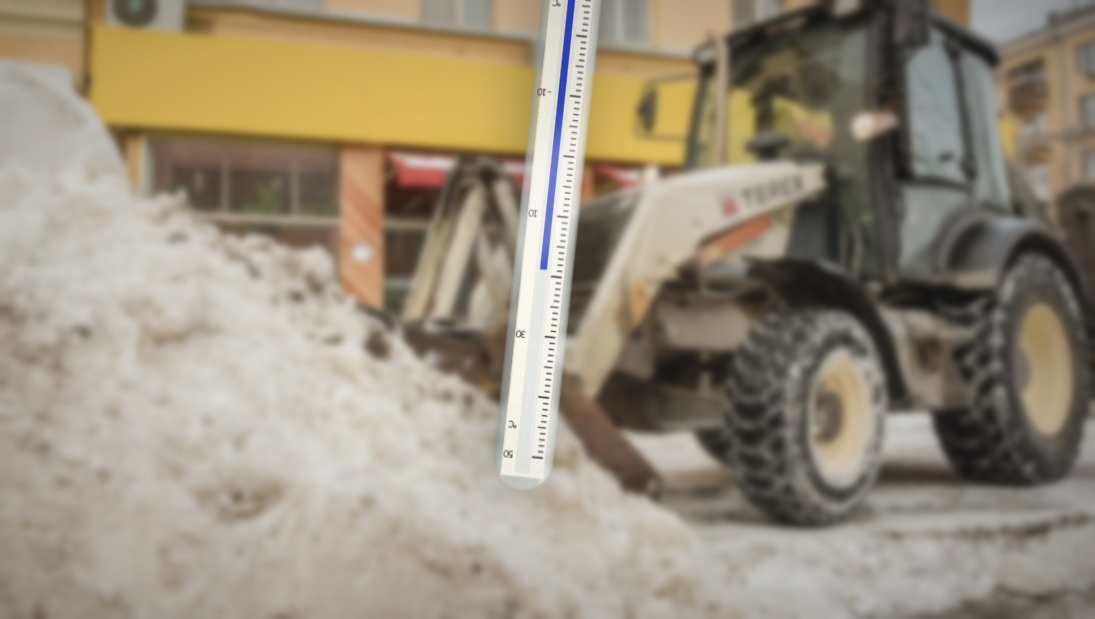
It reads 19 °C
